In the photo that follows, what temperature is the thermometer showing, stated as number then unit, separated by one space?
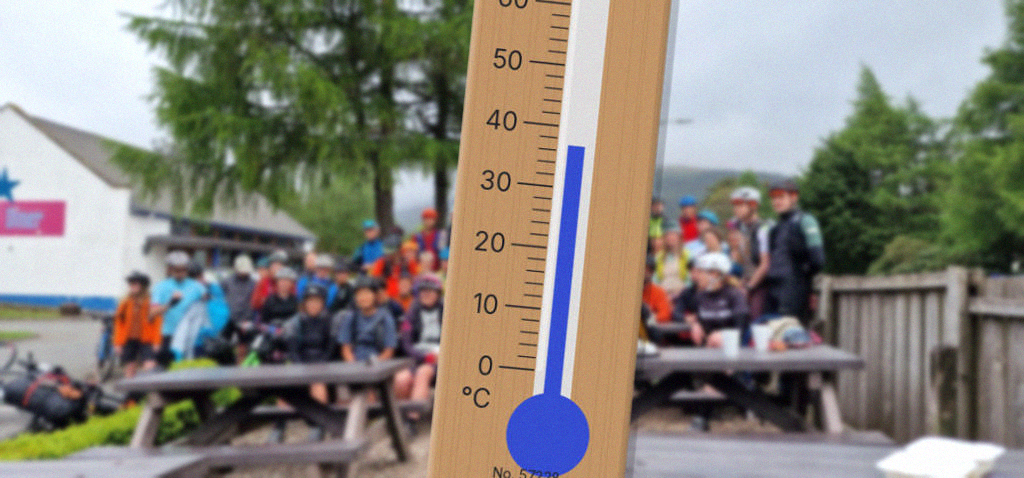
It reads 37 °C
